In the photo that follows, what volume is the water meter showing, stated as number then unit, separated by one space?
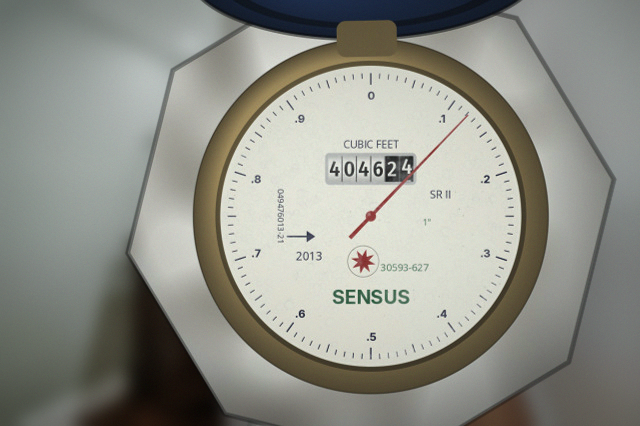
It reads 404624.12 ft³
